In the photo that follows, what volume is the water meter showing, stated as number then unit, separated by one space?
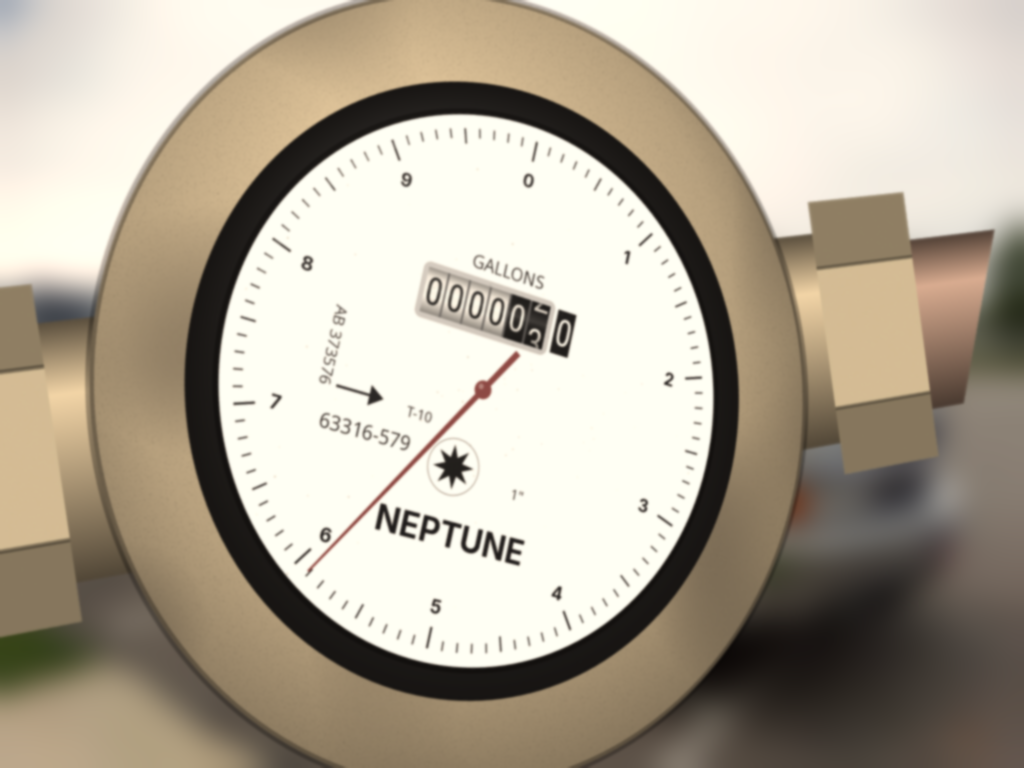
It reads 25.9 gal
